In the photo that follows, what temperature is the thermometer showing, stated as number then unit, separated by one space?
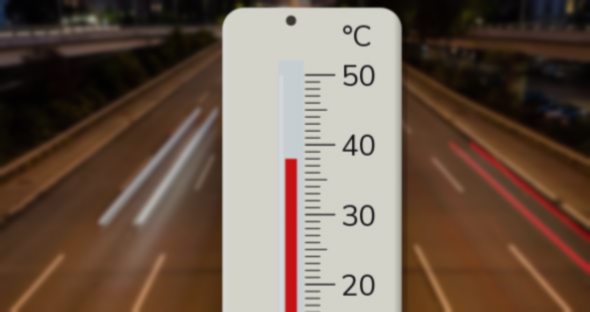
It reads 38 °C
